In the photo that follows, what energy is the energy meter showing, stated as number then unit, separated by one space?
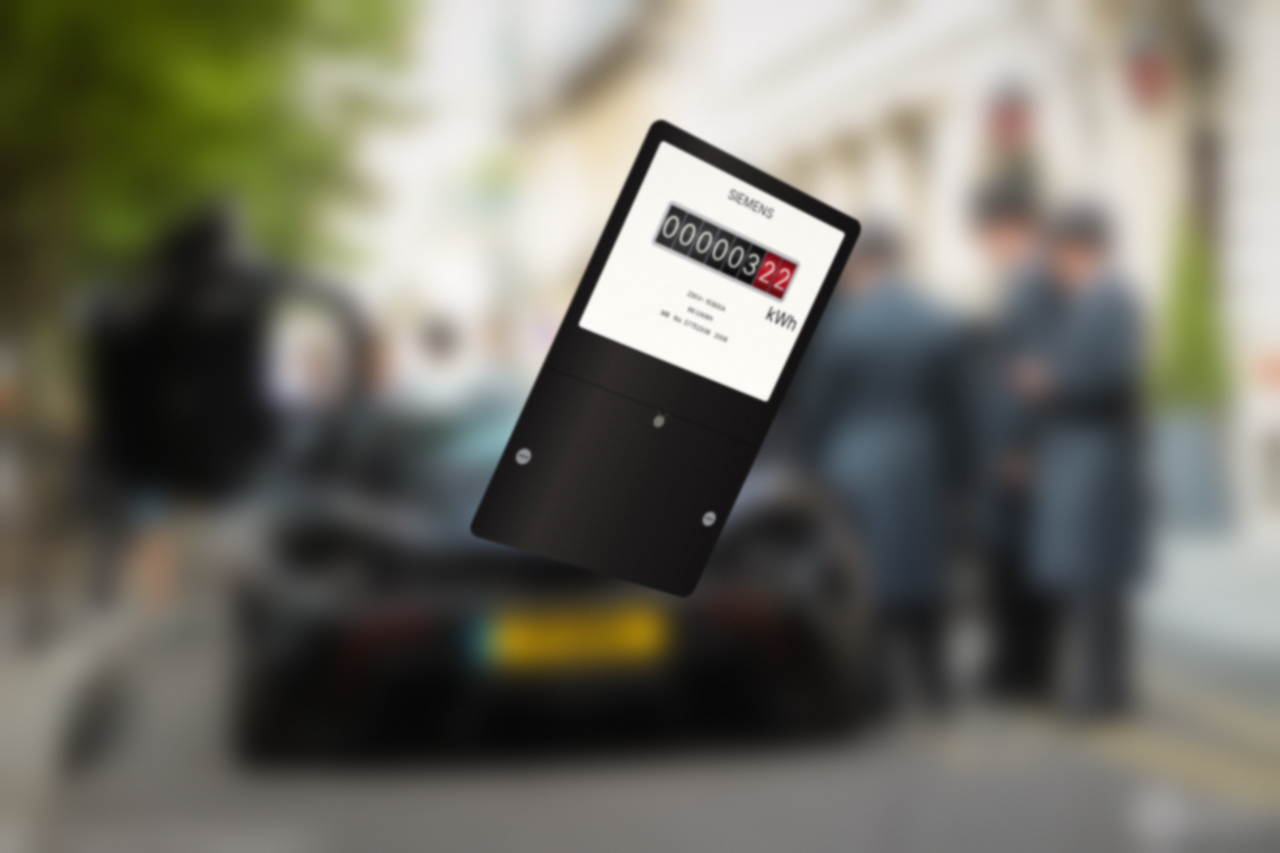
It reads 3.22 kWh
